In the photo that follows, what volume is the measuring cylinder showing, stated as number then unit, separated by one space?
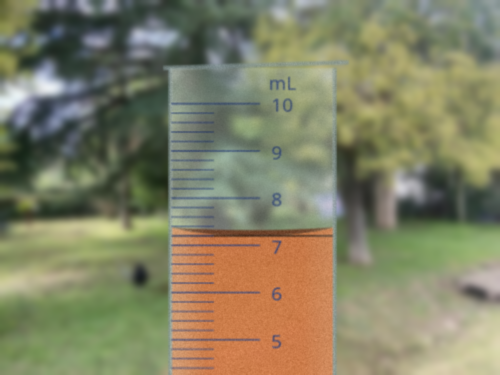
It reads 7.2 mL
